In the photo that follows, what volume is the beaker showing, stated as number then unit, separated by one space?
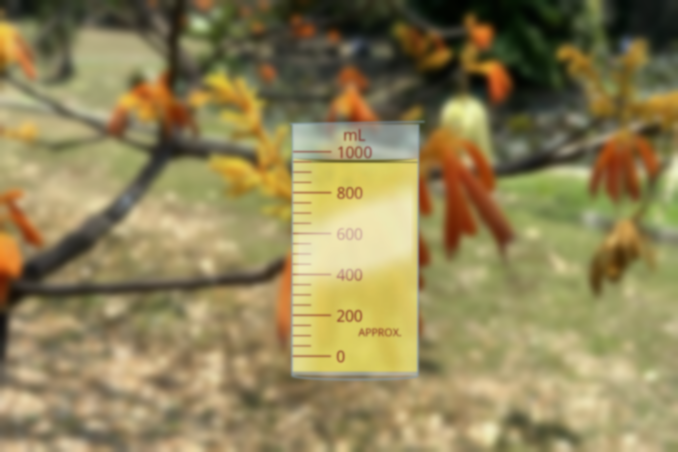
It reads 950 mL
